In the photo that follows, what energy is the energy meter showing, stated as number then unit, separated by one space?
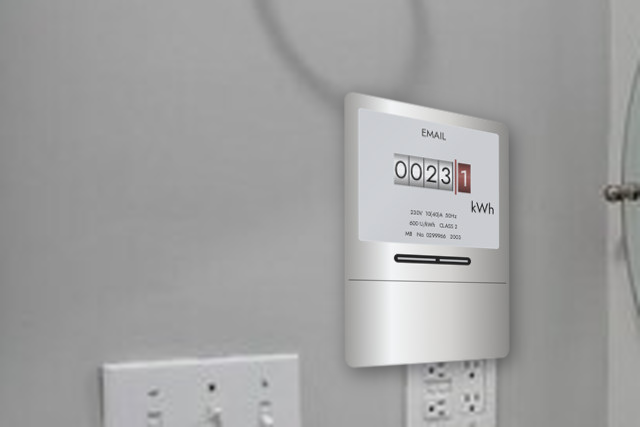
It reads 23.1 kWh
